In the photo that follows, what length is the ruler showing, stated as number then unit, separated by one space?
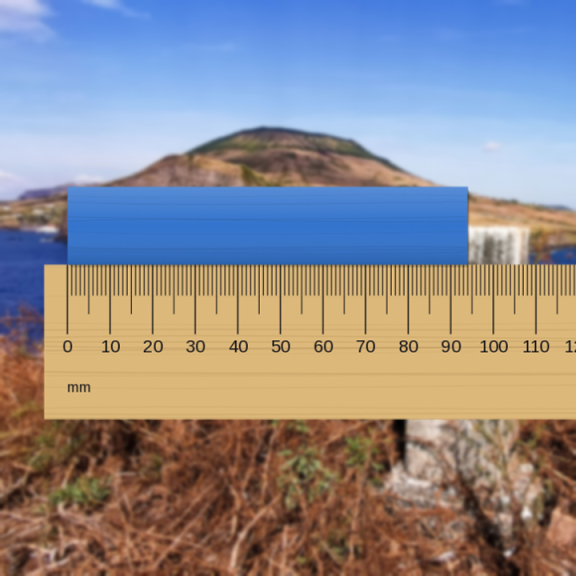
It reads 94 mm
